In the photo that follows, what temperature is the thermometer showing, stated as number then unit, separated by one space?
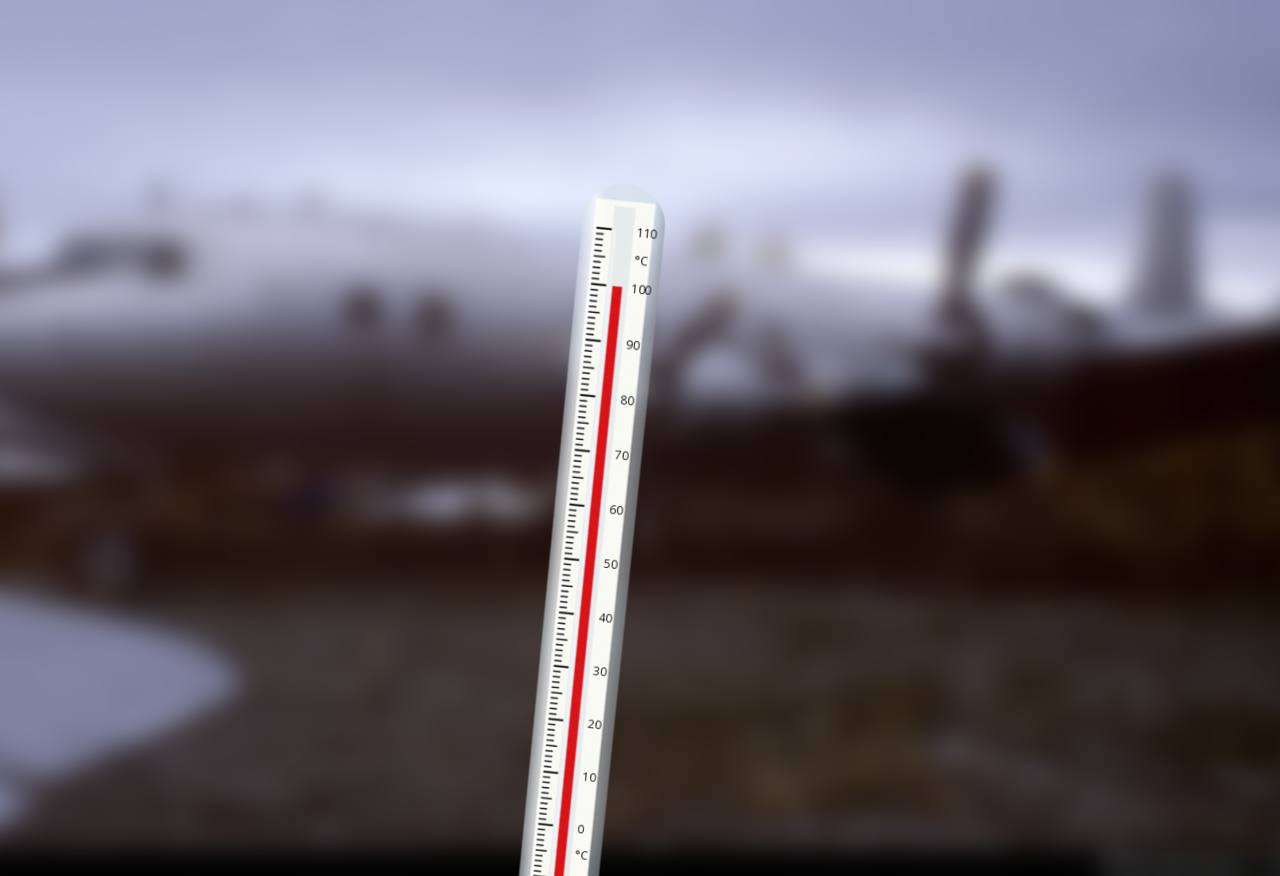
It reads 100 °C
